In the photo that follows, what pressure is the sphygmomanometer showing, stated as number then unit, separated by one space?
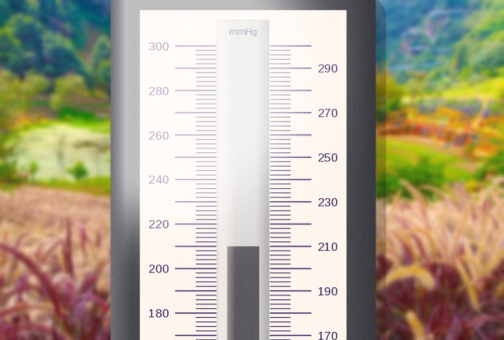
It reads 210 mmHg
